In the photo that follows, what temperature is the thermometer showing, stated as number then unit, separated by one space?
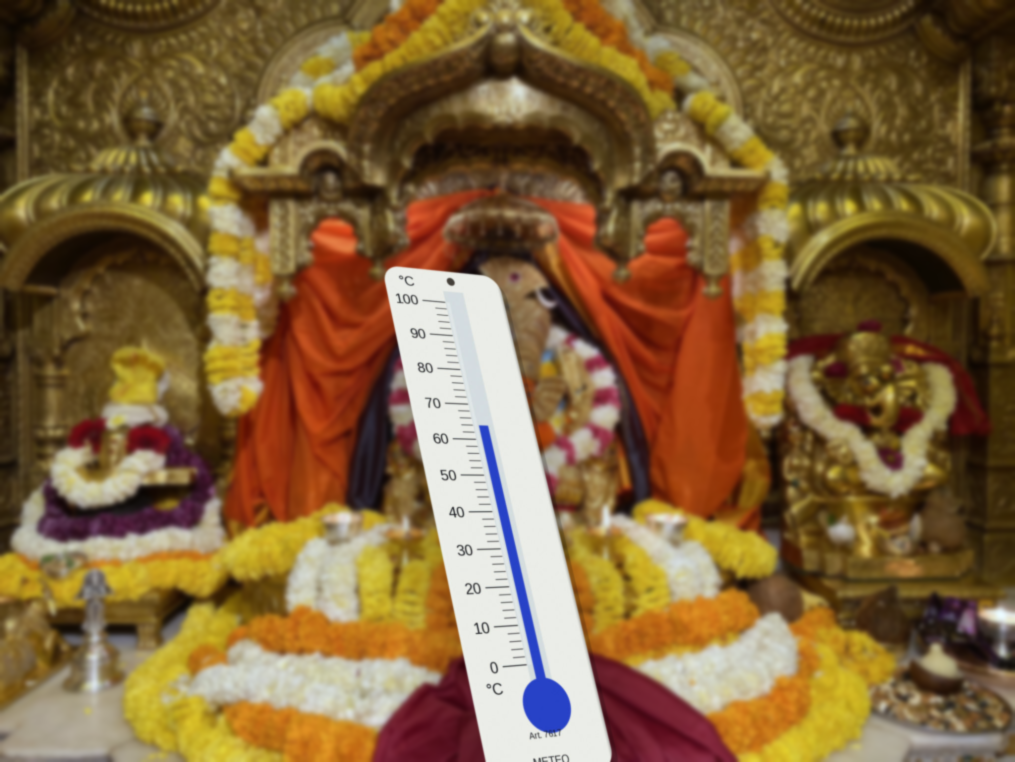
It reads 64 °C
